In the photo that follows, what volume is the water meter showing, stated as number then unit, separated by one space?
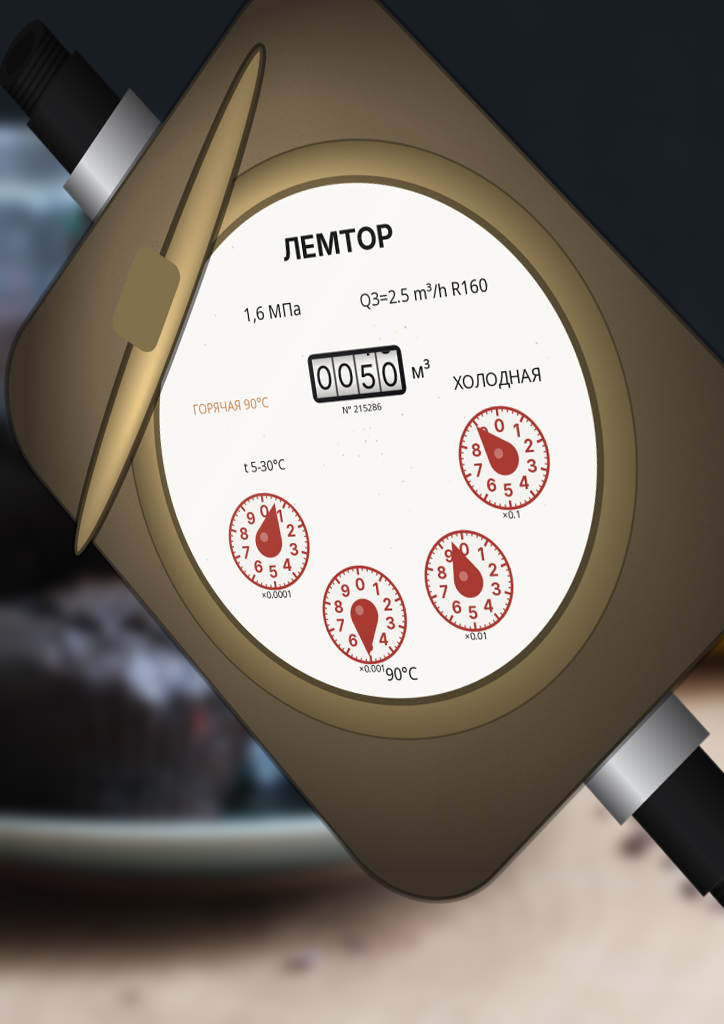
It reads 49.8950 m³
